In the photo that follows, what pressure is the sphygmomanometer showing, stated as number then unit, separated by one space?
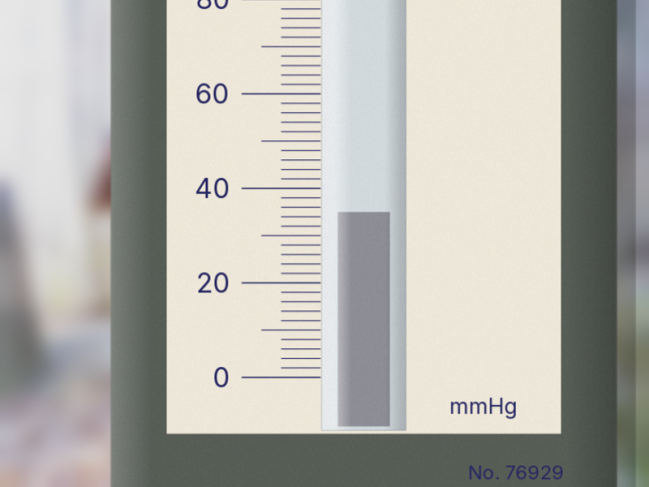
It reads 35 mmHg
